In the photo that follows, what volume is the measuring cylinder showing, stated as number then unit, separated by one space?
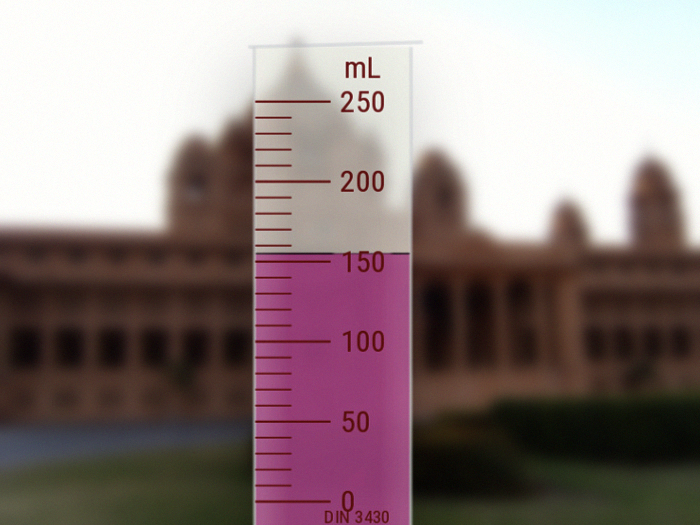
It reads 155 mL
